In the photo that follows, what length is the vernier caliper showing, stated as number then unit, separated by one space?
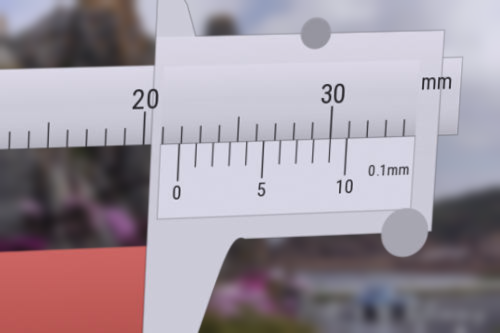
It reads 21.9 mm
